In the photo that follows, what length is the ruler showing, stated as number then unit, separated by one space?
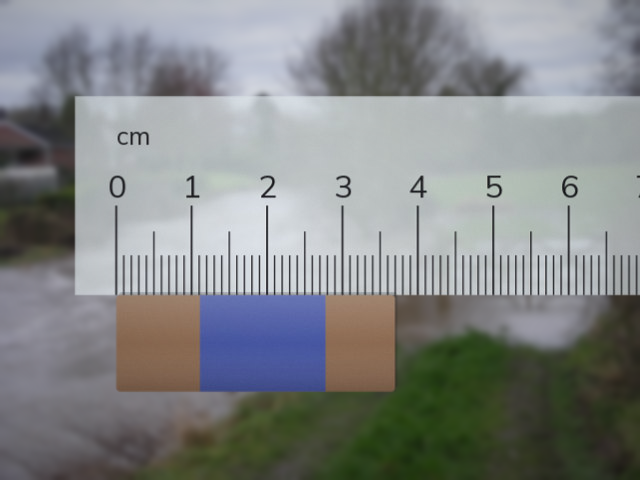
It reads 3.7 cm
